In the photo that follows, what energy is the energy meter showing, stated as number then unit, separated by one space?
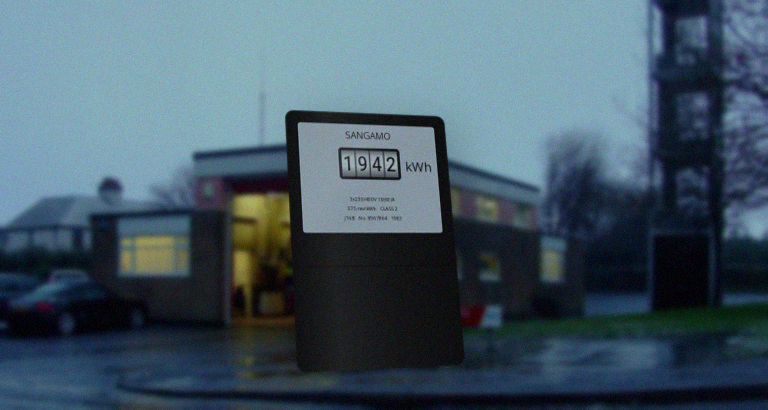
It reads 1942 kWh
